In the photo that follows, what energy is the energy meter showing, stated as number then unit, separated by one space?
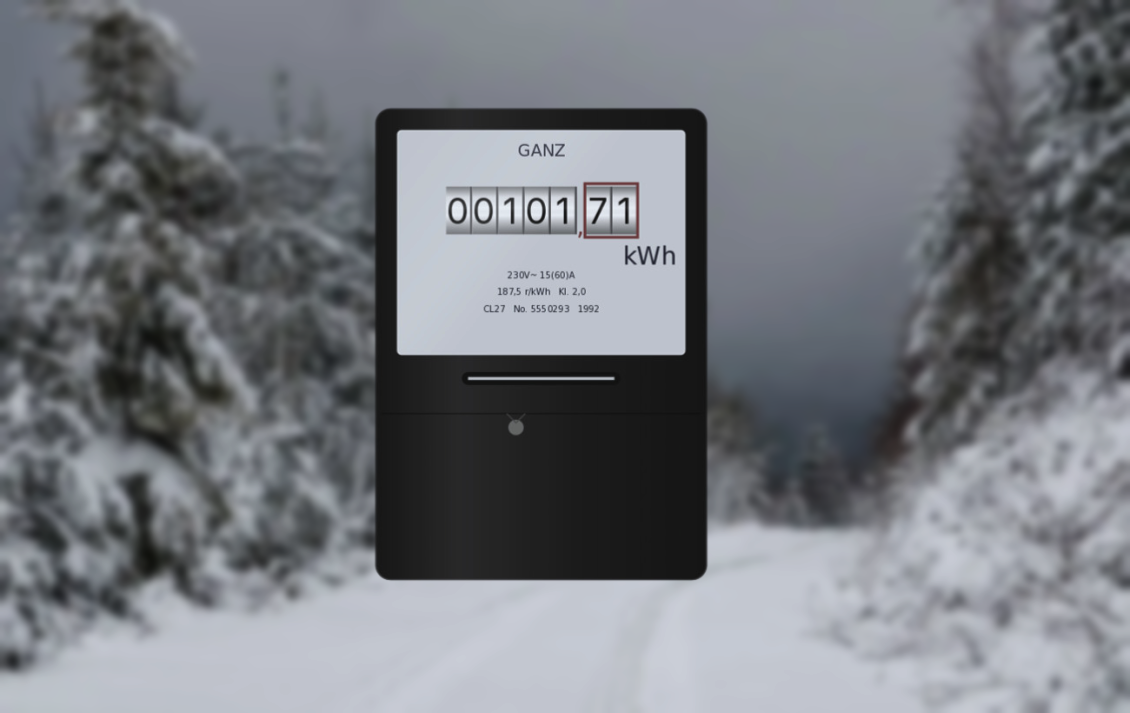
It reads 101.71 kWh
